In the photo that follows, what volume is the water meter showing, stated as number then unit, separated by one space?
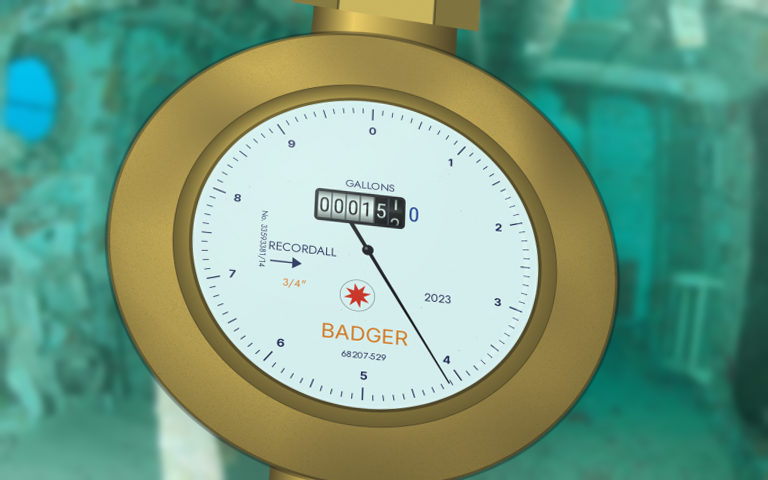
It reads 1514.1 gal
